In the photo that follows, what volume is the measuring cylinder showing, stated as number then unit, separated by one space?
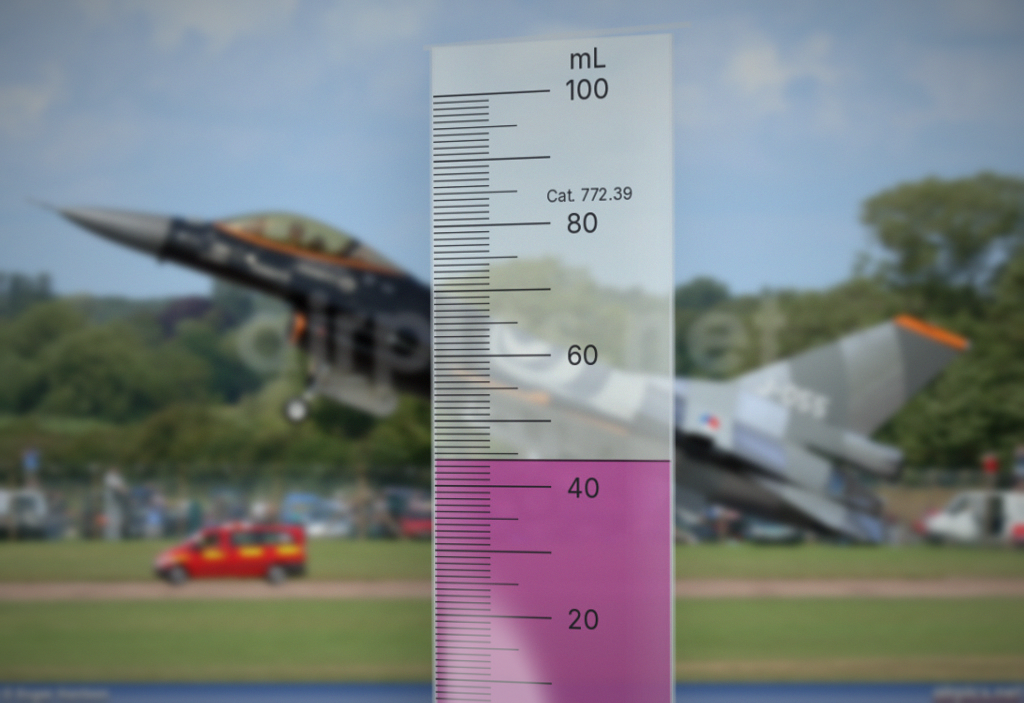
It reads 44 mL
